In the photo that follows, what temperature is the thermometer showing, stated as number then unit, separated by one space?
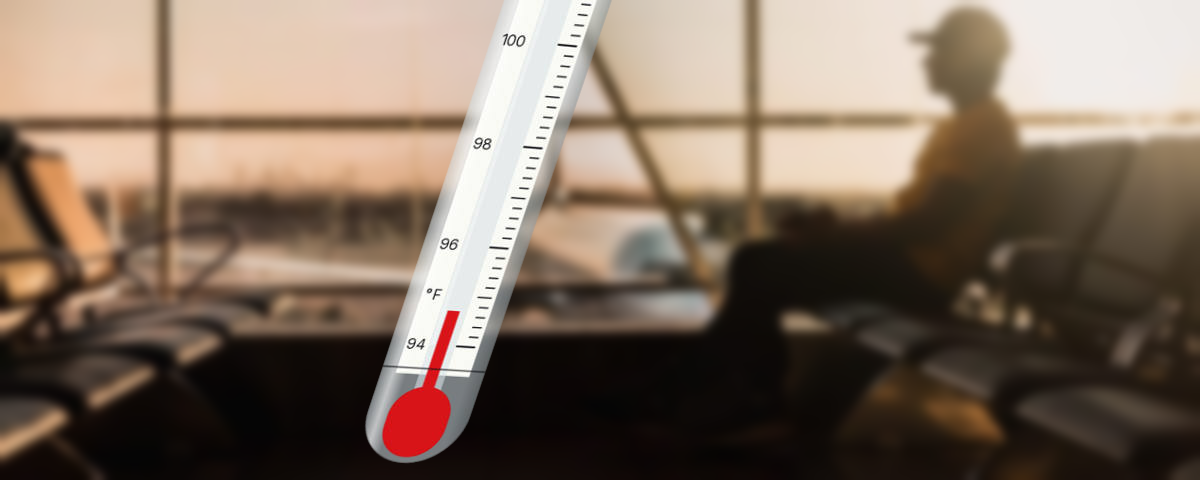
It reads 94.7 °F
